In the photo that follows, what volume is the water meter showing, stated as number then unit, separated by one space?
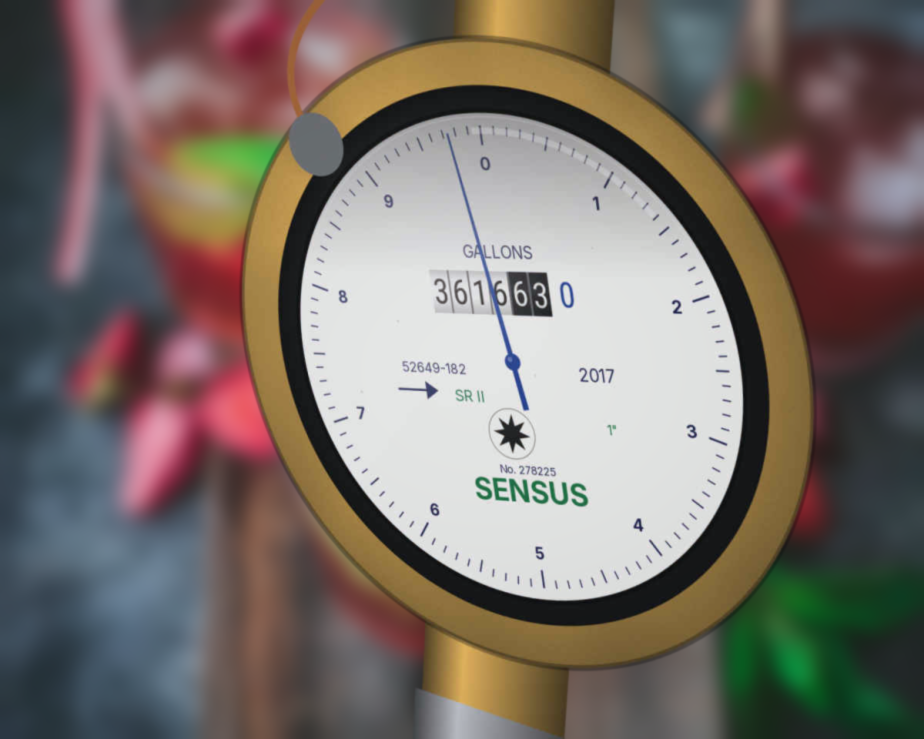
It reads 3616629.7 gal
